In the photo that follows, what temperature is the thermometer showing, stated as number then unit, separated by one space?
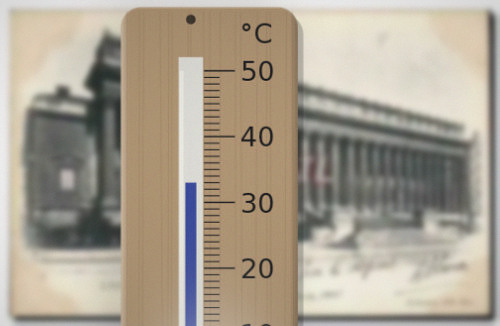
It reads 33 °C
